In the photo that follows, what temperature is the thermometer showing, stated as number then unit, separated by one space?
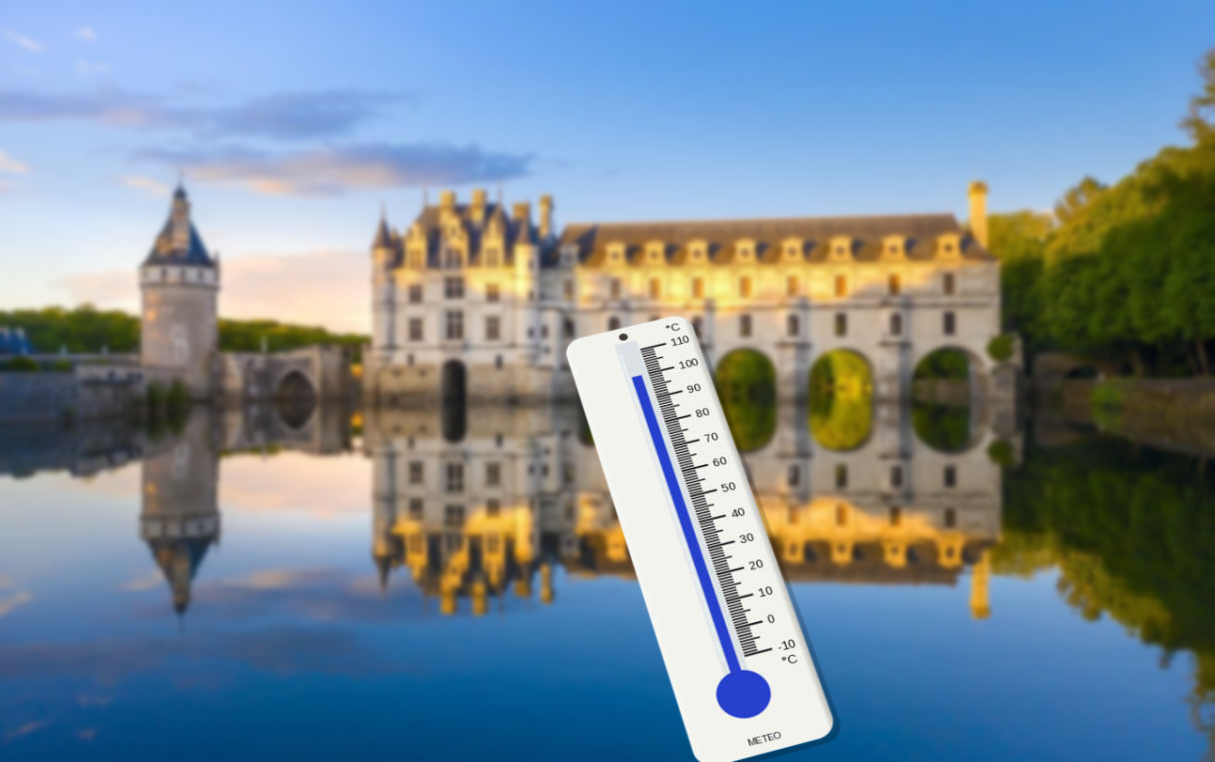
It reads 100 °C
